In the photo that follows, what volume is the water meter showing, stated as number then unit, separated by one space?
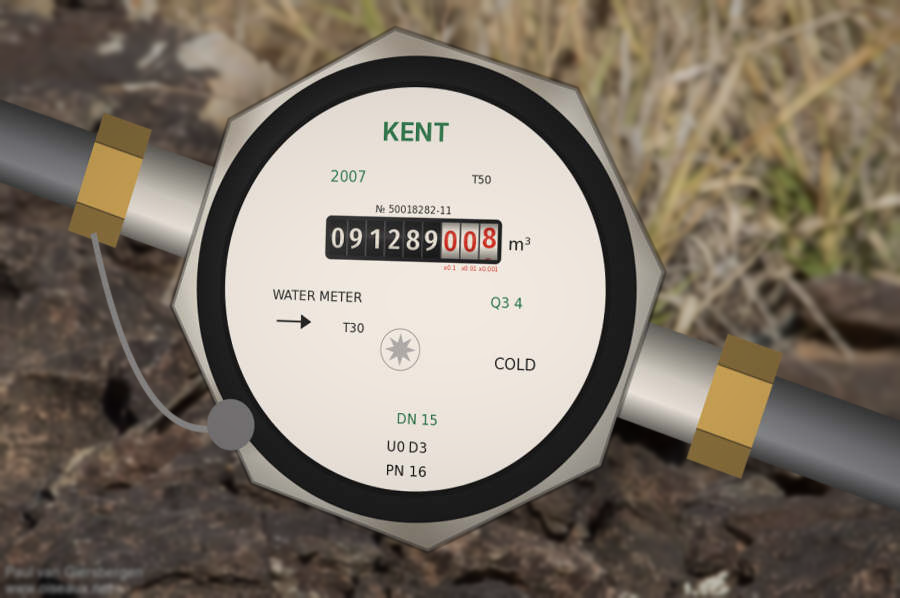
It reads 91289.008 m³
